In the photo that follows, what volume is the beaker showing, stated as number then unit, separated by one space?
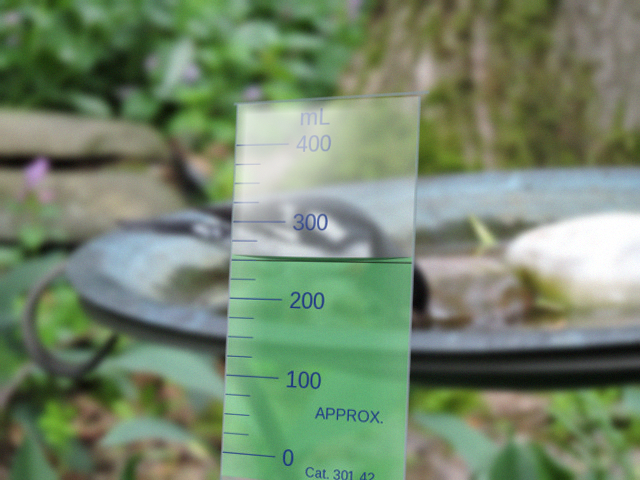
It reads 250 mL
